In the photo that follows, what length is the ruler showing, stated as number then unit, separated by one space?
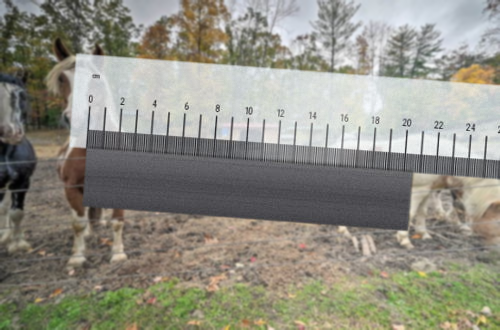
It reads 20.5 cm
